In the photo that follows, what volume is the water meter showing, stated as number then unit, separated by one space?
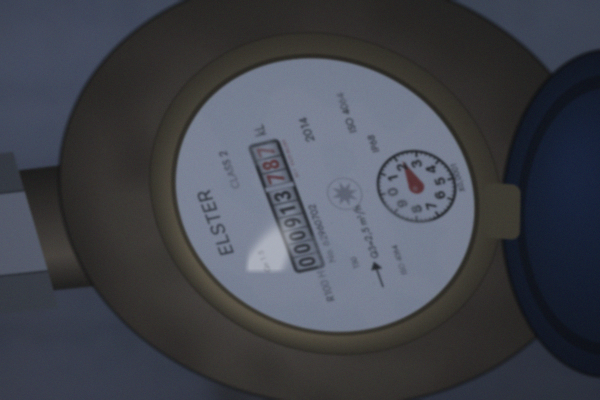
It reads 913.7872 kL
